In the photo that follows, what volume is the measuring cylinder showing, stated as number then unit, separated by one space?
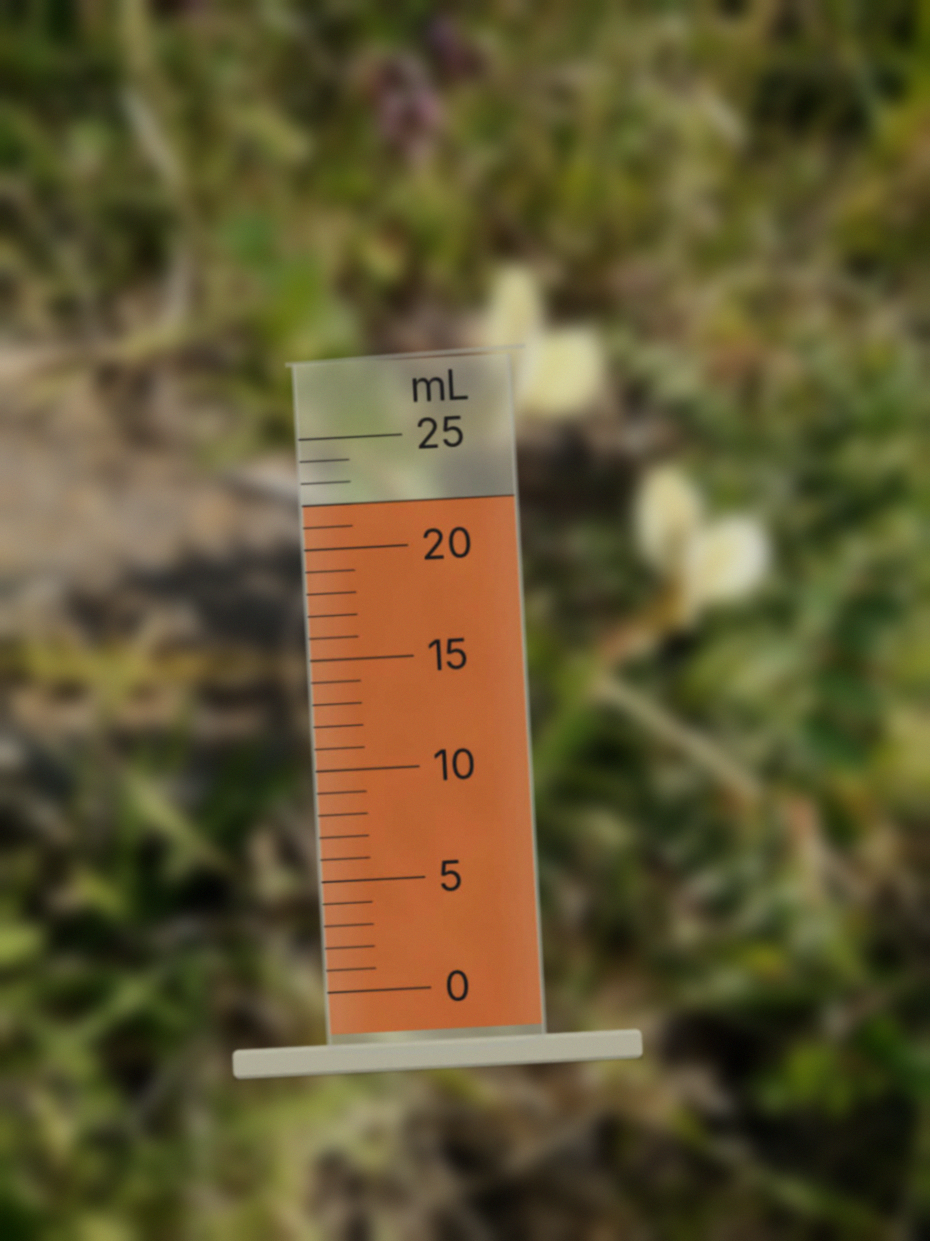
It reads 22 mL
